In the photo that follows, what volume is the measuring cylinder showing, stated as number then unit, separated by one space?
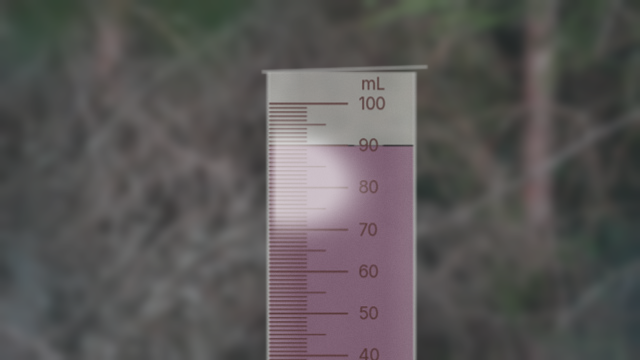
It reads 90 mL
